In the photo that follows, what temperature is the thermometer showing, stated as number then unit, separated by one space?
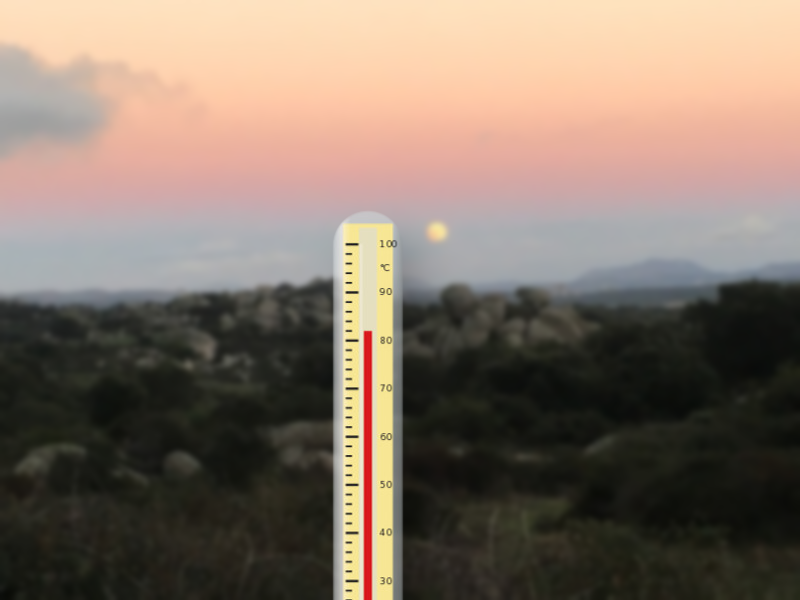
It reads 82 °C
